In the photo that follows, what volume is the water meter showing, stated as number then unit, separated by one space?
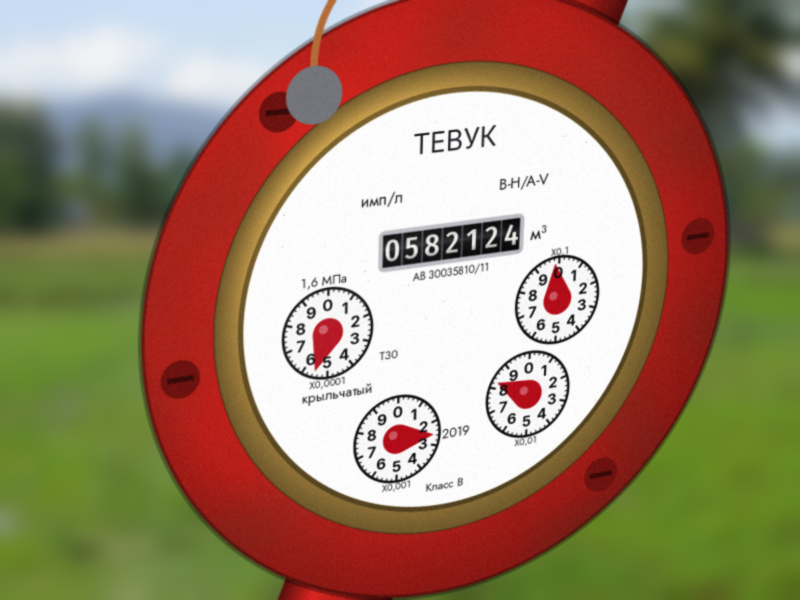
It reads 582123.9825 m³
